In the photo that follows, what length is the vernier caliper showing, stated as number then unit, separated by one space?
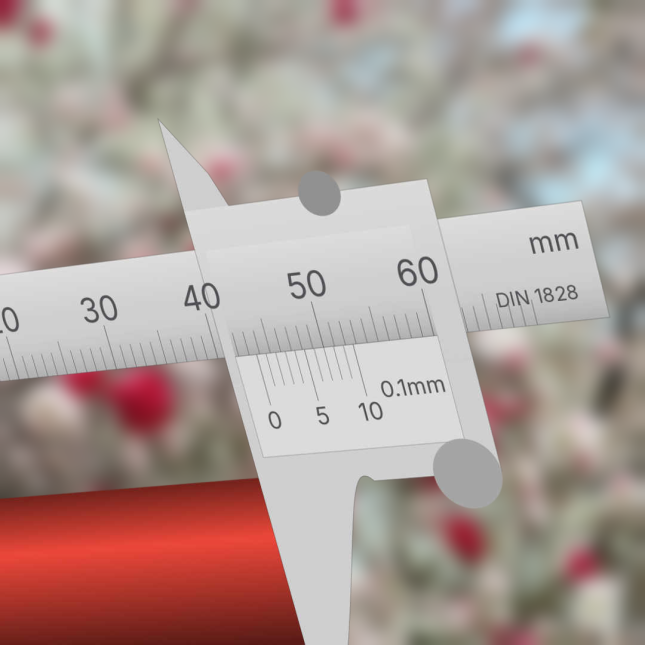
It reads 43.7 mm
